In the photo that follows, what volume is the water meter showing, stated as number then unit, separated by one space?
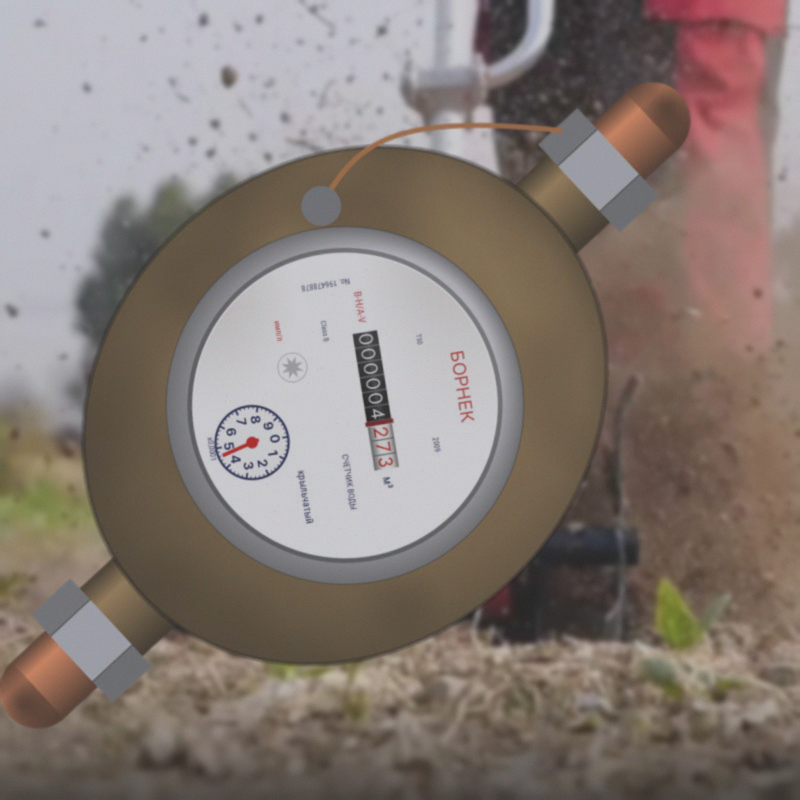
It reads 4.2734 m³
